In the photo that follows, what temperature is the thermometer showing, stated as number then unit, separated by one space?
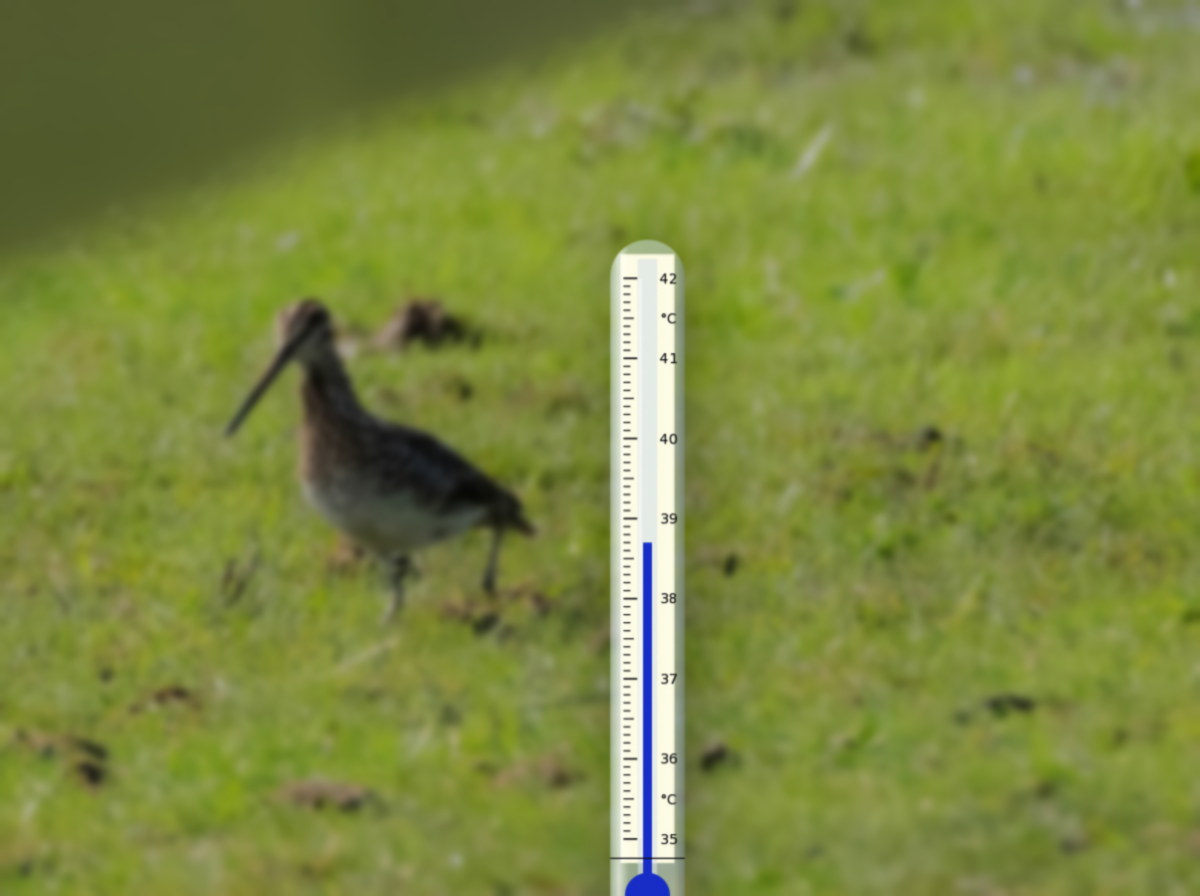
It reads 38.7 °C
